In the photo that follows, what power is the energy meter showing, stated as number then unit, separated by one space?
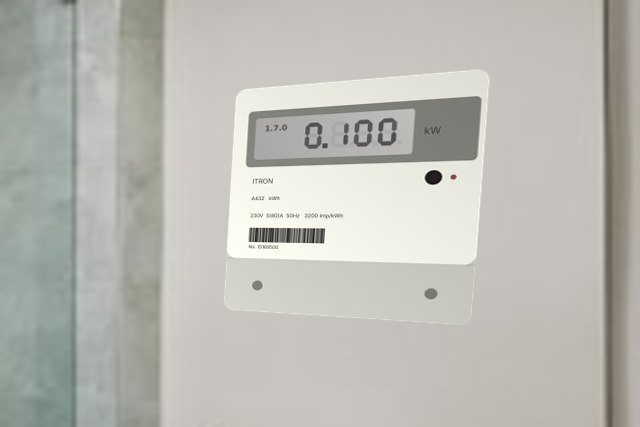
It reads 0.100 kW
